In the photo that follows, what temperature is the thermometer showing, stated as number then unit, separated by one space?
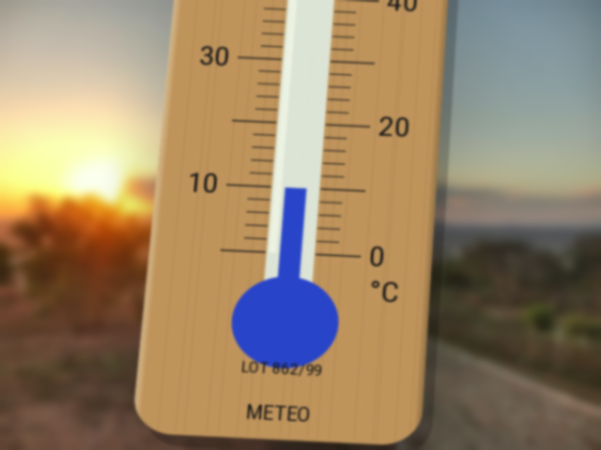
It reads 10 °C
